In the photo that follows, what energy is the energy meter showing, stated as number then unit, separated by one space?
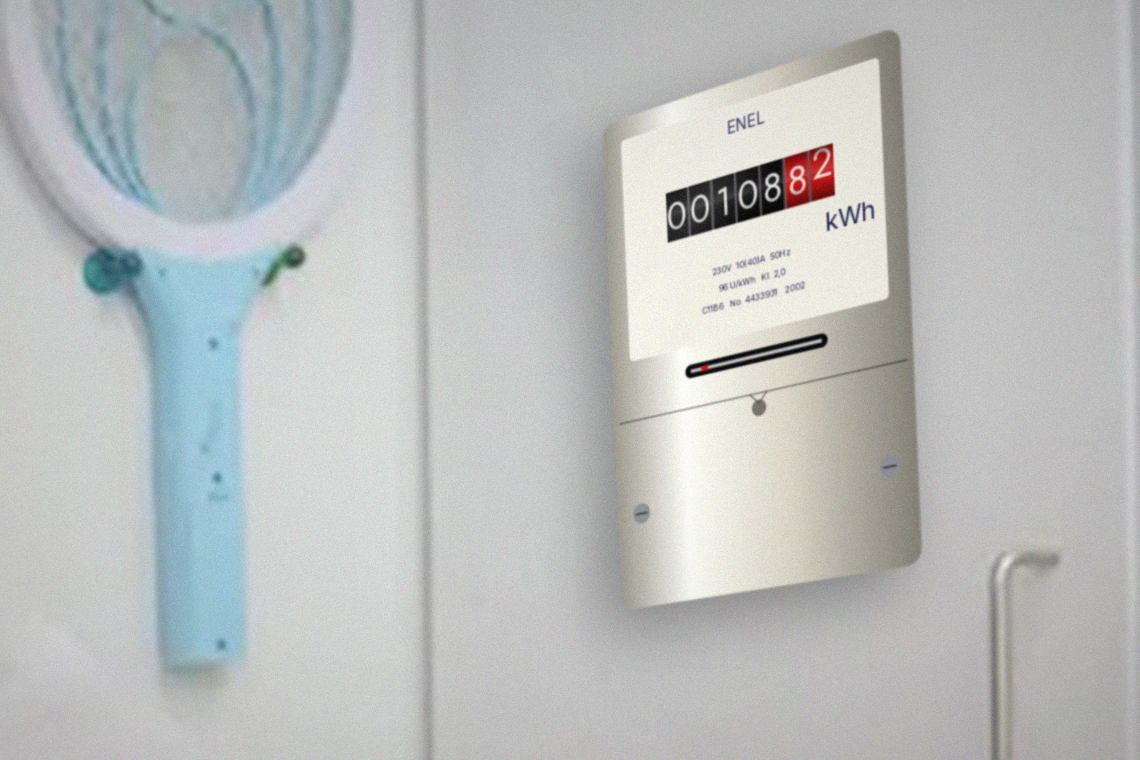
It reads 108.82 kWh
